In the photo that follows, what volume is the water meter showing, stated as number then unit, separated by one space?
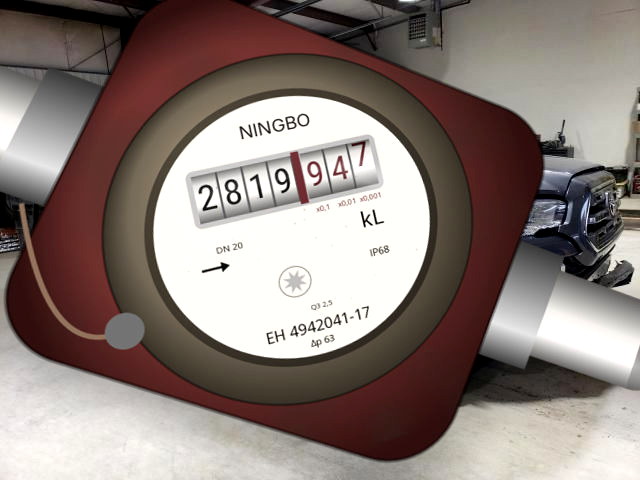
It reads 2819.947 kL
